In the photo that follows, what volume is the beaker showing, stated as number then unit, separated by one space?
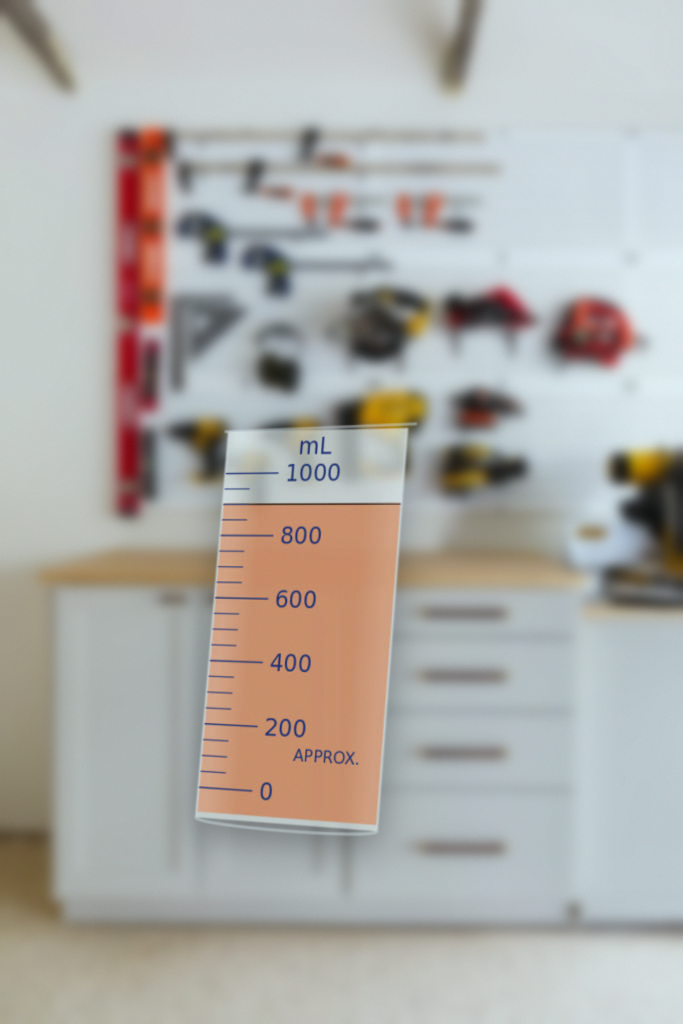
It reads 900 mL
